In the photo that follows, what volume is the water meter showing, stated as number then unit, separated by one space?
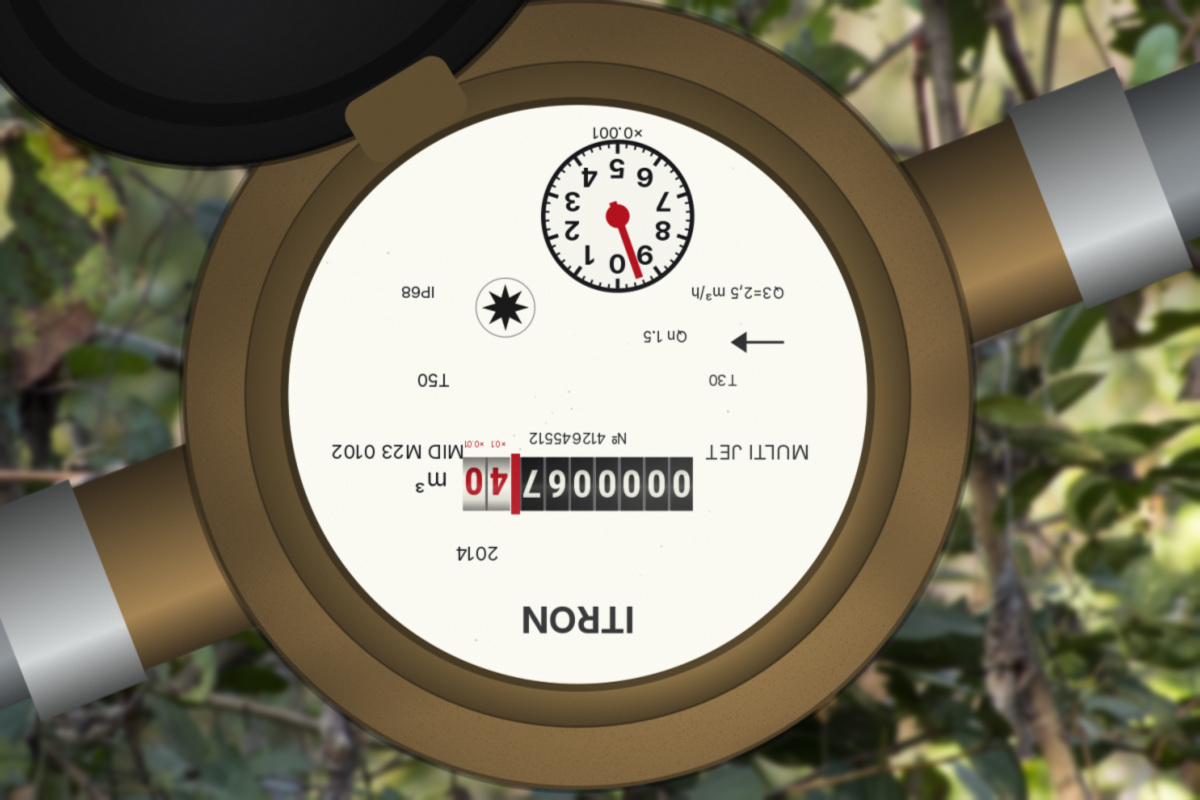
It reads 67.399 m³
